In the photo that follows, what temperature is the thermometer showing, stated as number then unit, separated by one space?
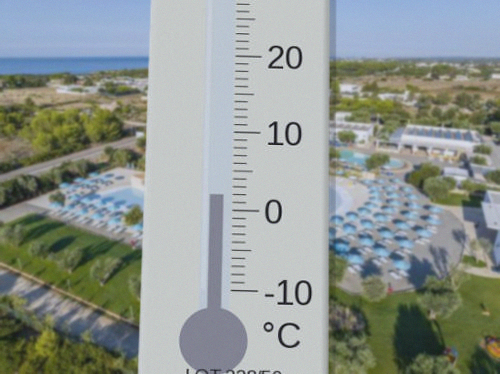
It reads 2 °C
